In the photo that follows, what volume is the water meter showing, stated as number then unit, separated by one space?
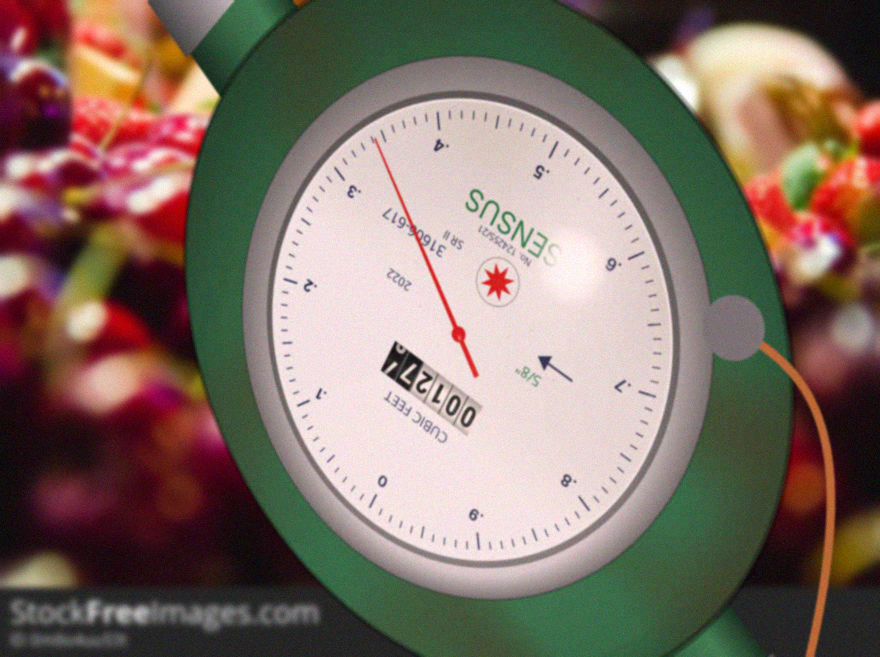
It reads 1277.34 ft³
